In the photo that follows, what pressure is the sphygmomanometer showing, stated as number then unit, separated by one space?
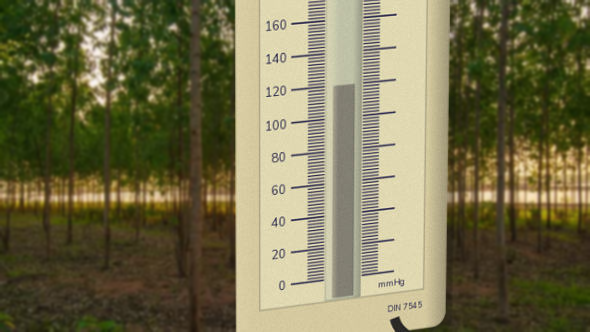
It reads 120 mmHg
